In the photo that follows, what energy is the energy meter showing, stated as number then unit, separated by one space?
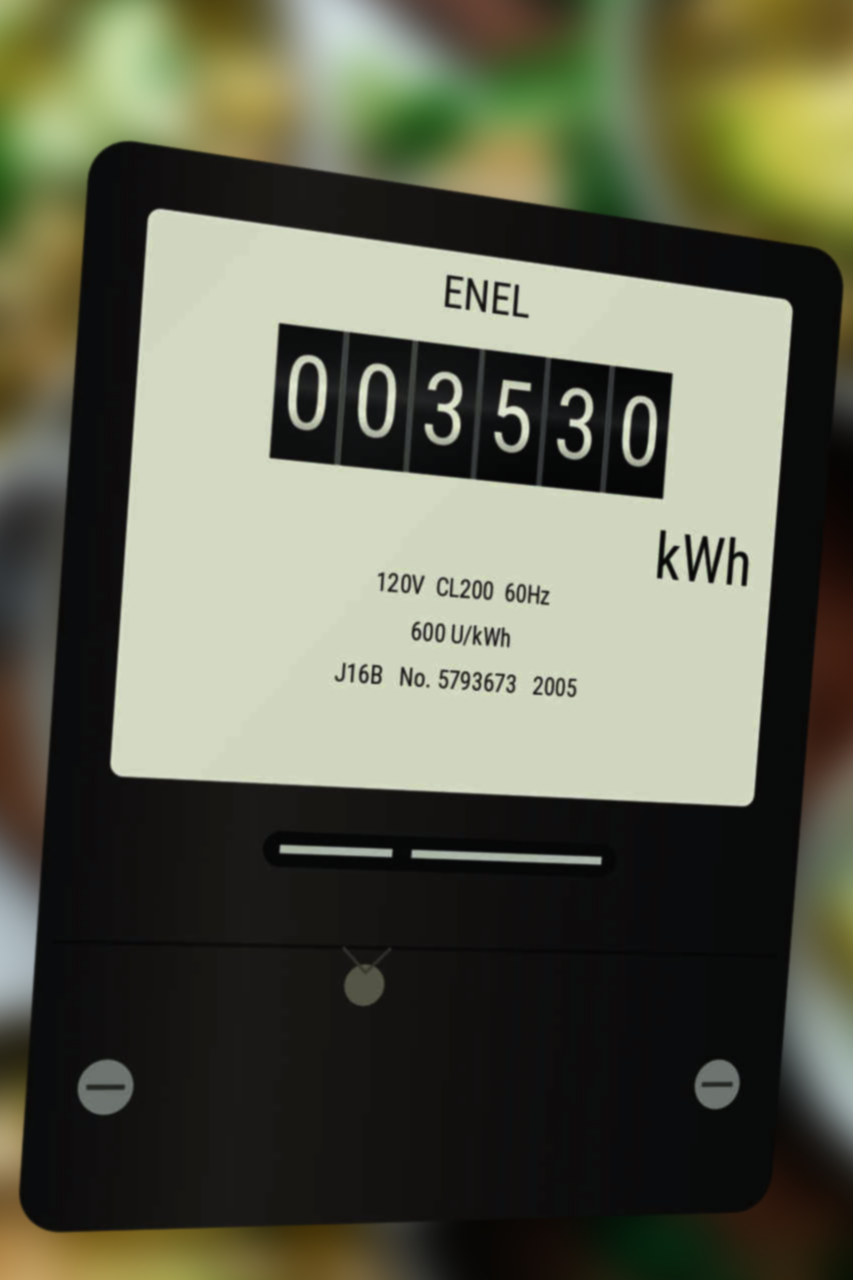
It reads 3530 kWh
